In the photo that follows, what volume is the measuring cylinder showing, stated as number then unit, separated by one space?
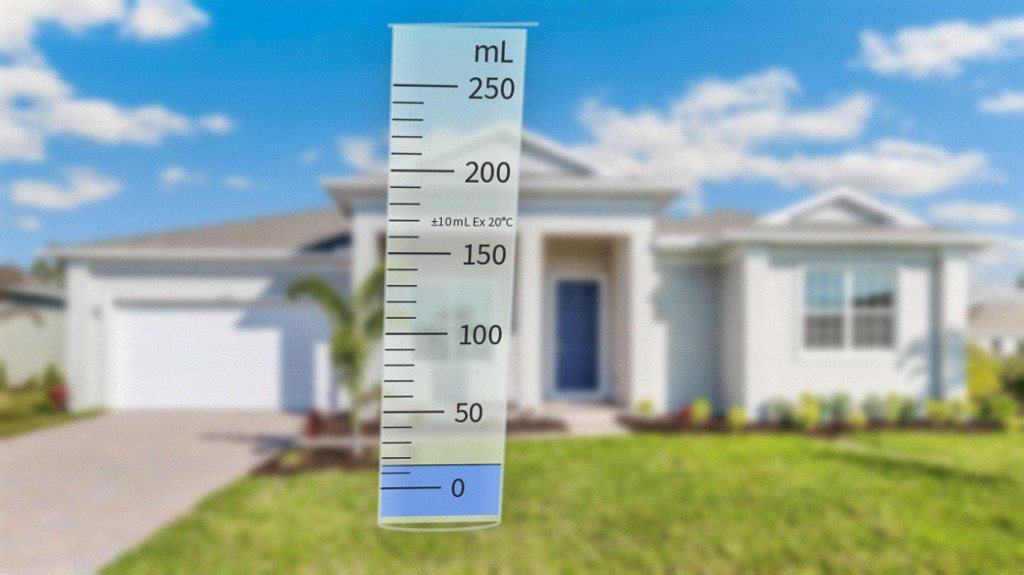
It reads 15 mL
